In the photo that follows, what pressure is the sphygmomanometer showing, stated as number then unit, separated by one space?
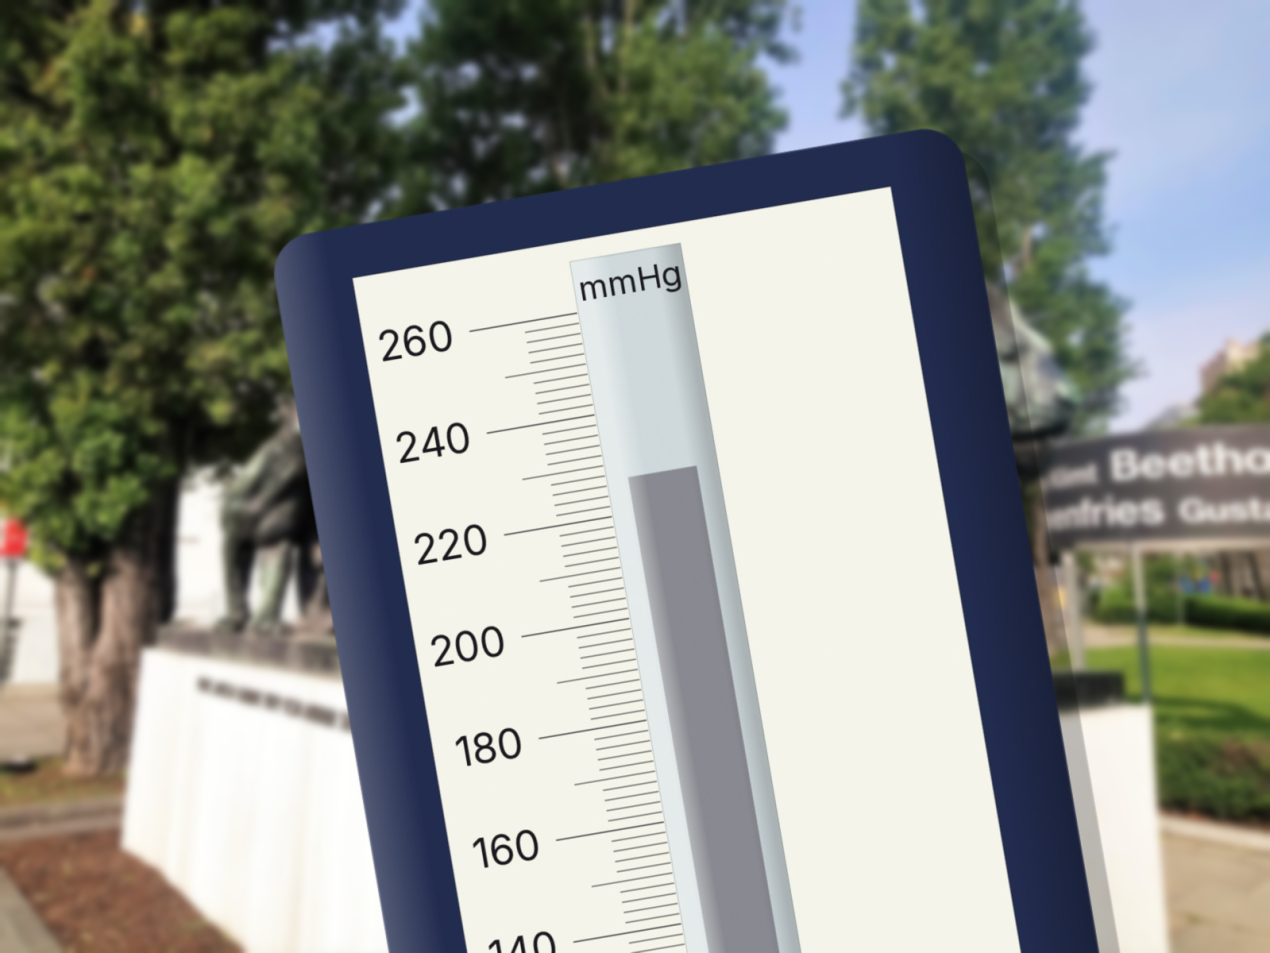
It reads 227 mmHg
